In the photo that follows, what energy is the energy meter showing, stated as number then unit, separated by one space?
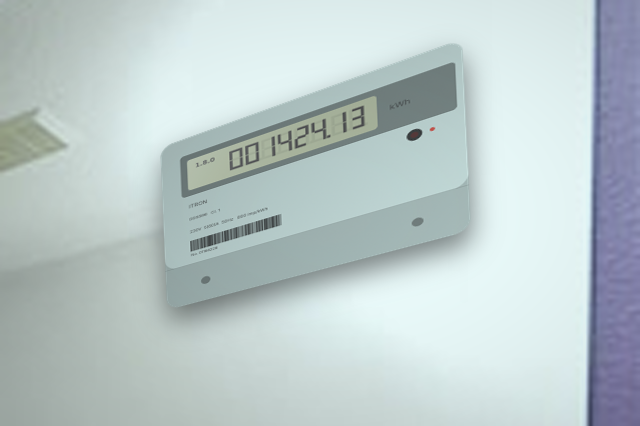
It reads 1424.13 kWh
